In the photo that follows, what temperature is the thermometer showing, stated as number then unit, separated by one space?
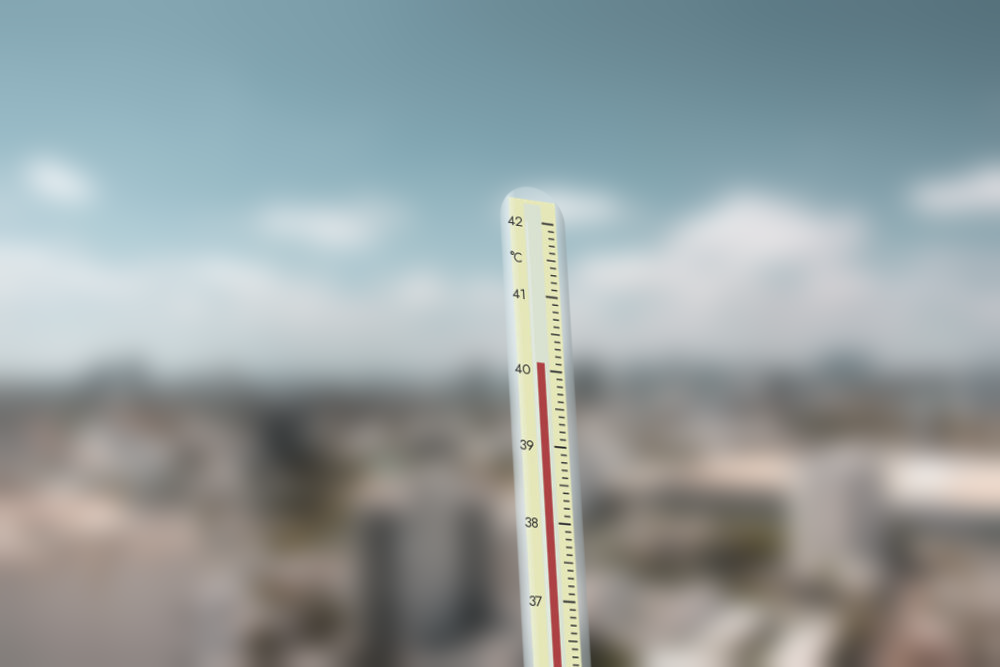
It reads 40.1 °C
